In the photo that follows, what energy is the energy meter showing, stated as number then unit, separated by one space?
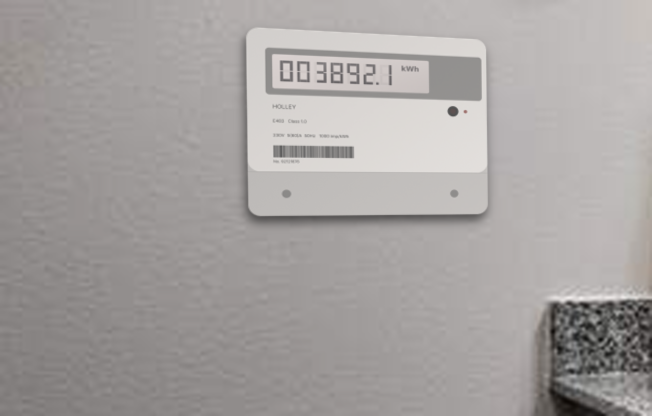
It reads 3892.1 kWh
